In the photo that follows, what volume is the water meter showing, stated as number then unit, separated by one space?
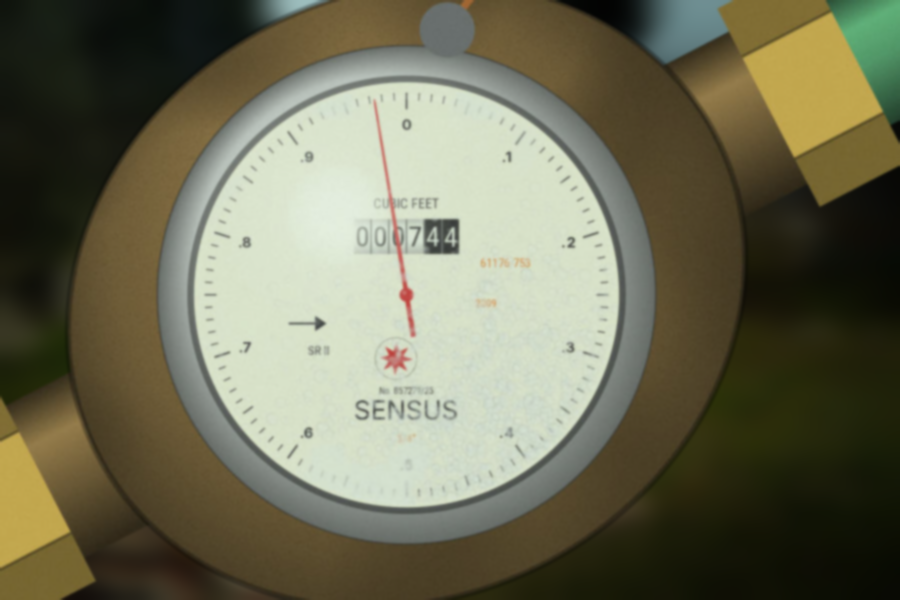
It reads 743.97 ft³
